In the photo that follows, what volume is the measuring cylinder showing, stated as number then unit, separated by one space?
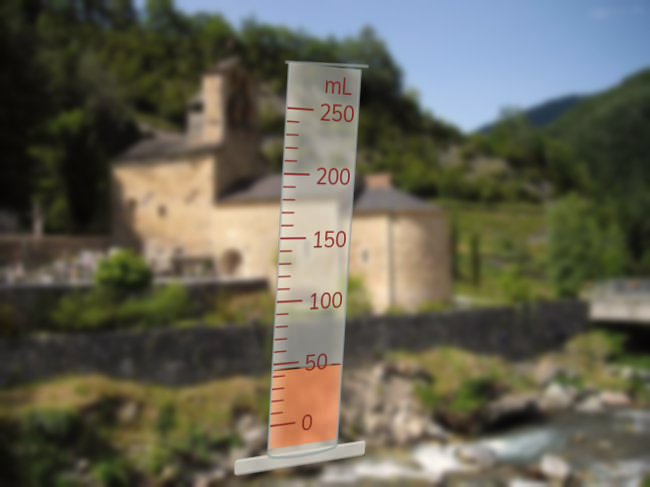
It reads 45 mL
